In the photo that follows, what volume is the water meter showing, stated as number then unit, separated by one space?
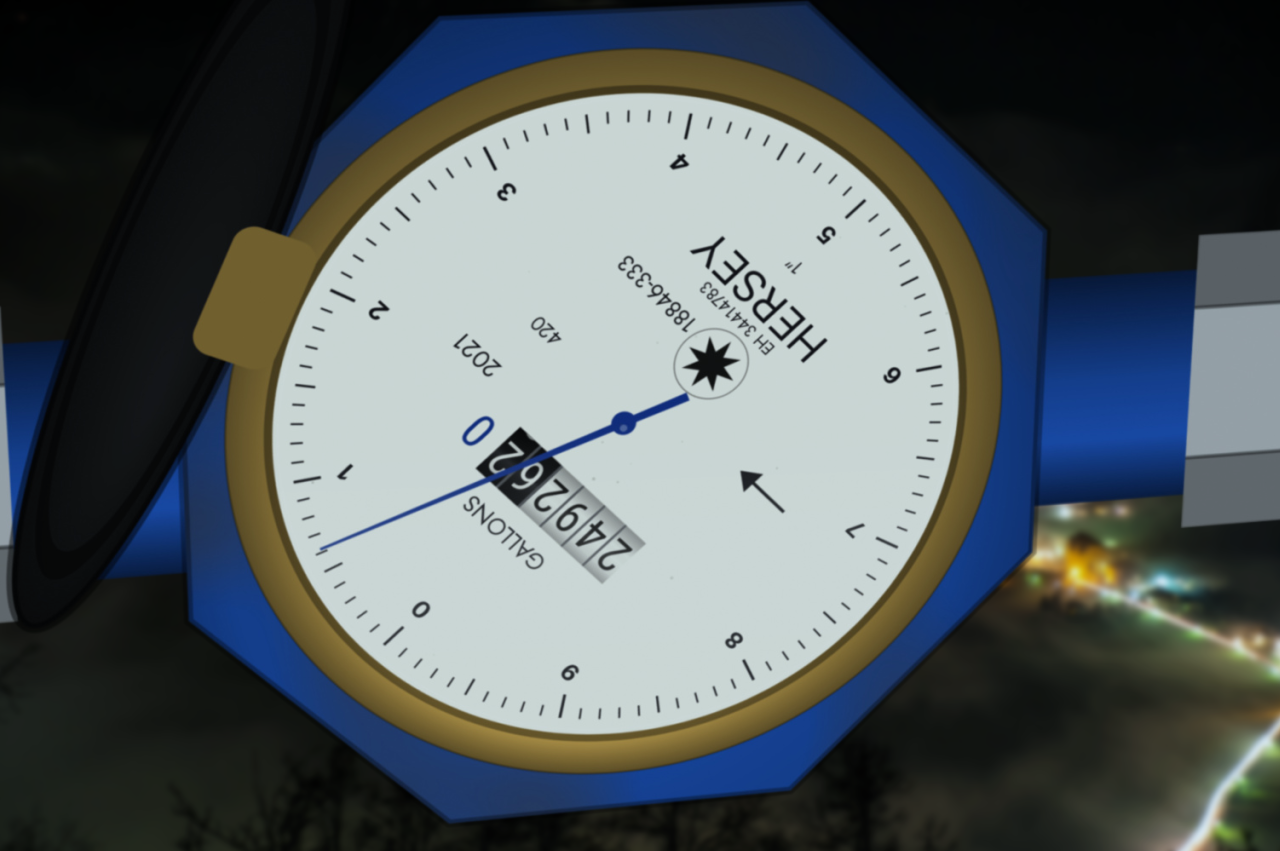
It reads 2492620.6 gal
